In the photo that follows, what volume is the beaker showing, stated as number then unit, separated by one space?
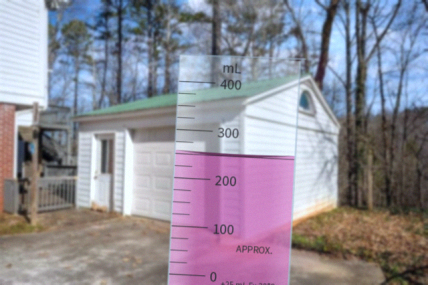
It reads 250 mL
